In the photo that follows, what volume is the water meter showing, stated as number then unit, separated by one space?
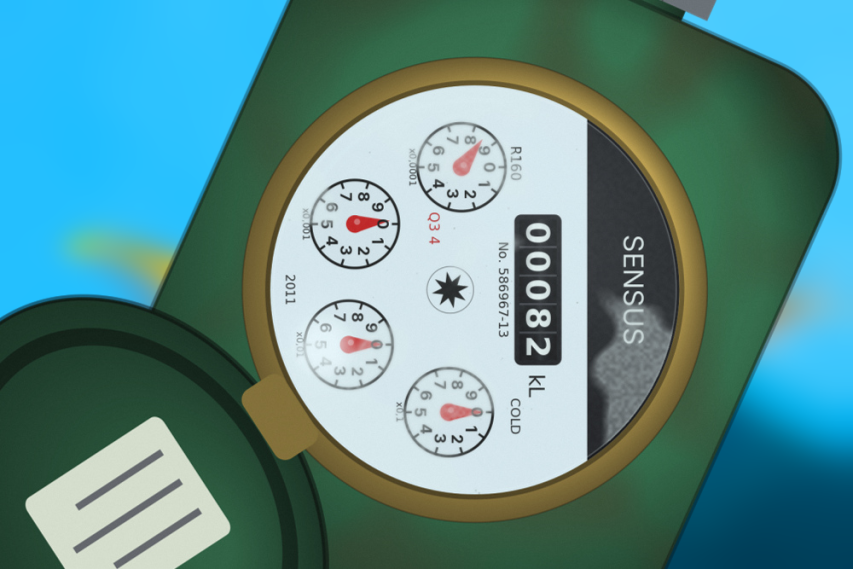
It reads 81.9998 kL
